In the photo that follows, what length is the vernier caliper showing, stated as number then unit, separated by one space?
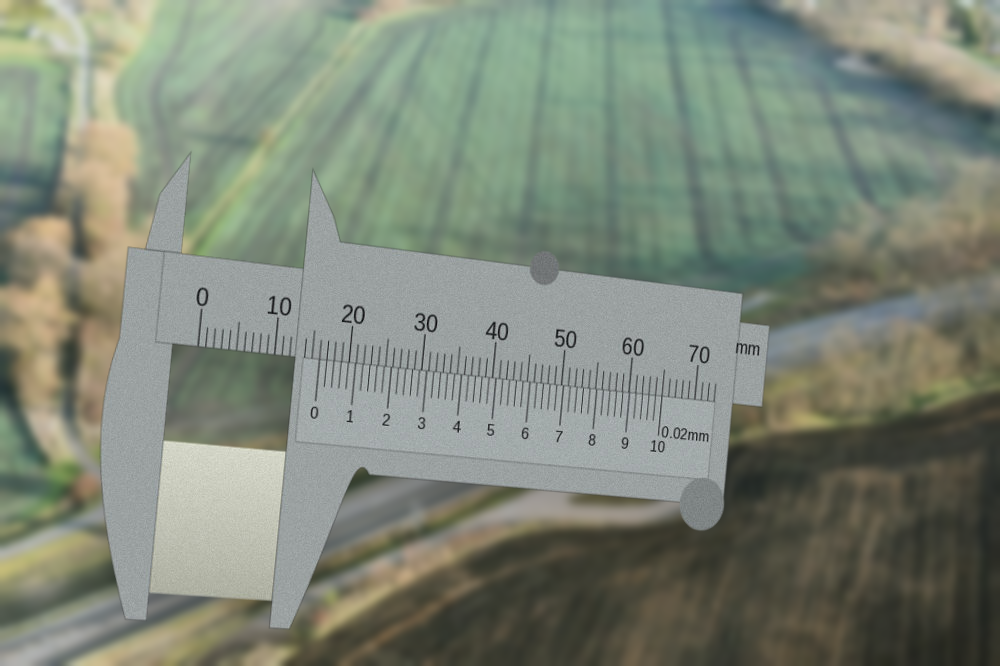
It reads 16.0 mm
